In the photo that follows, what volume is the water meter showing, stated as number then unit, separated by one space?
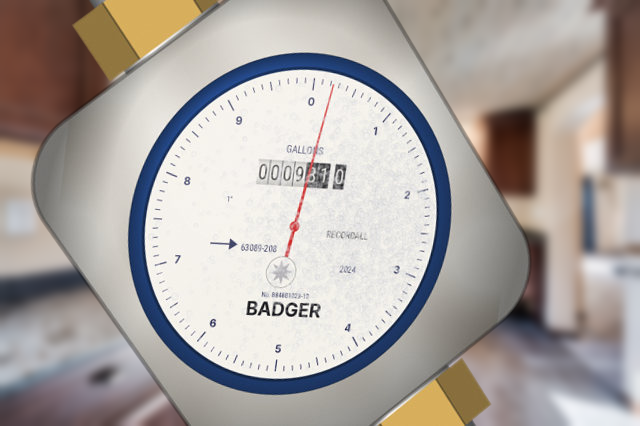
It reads 9810.2 gal
